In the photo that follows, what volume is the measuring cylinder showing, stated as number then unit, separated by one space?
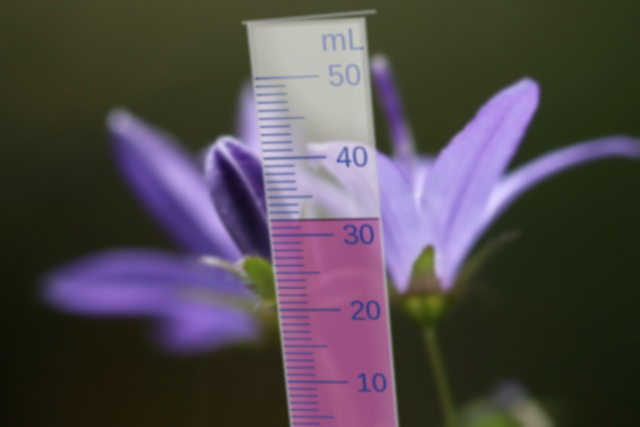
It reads 32 mL
